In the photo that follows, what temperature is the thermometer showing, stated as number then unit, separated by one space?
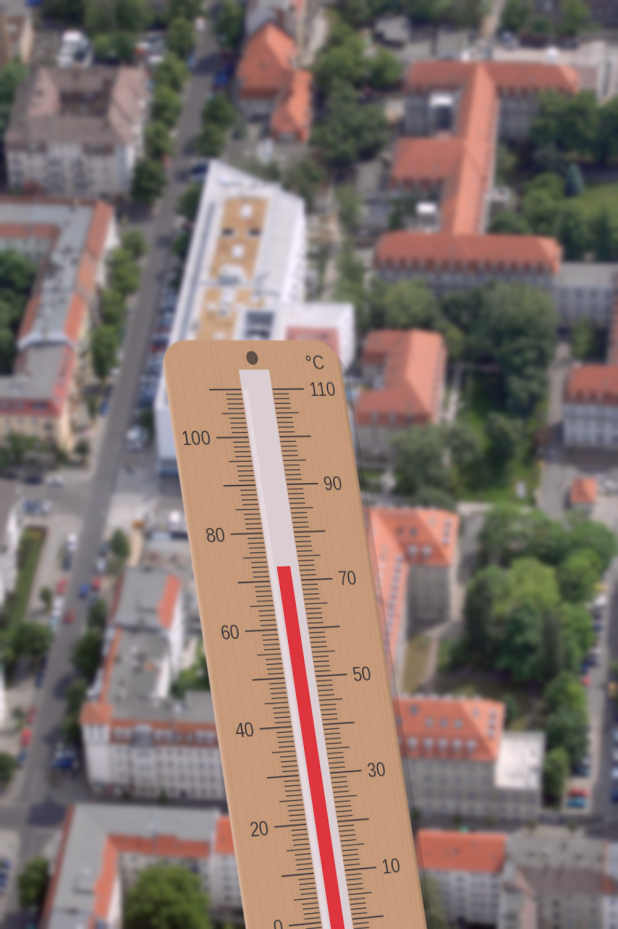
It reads 73 °C
